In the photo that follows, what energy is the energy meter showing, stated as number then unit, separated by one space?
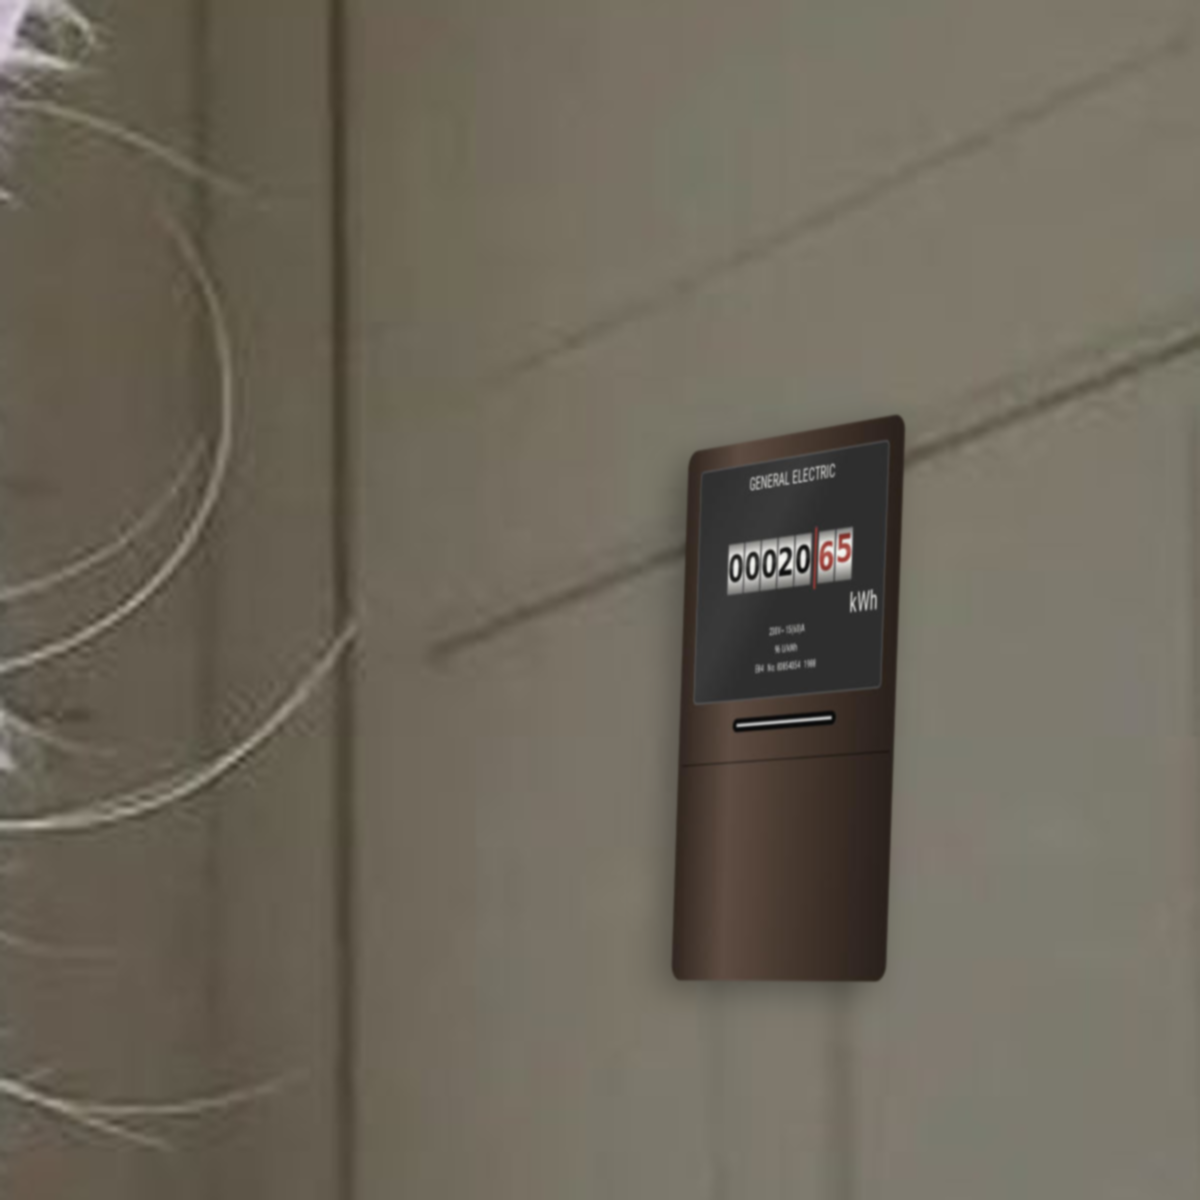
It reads 20.65 kWh
